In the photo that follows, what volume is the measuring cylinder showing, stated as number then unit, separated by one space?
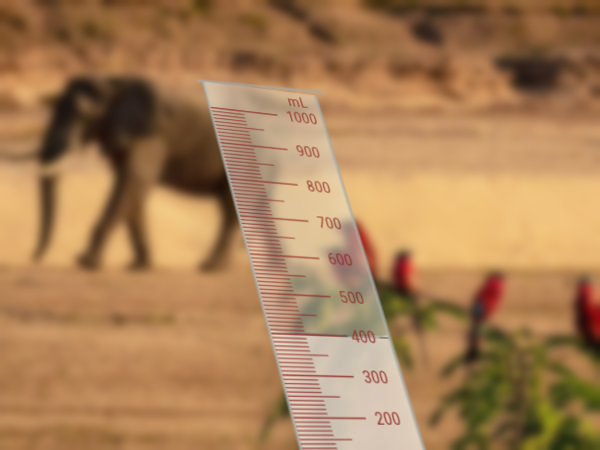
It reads 400 mL
